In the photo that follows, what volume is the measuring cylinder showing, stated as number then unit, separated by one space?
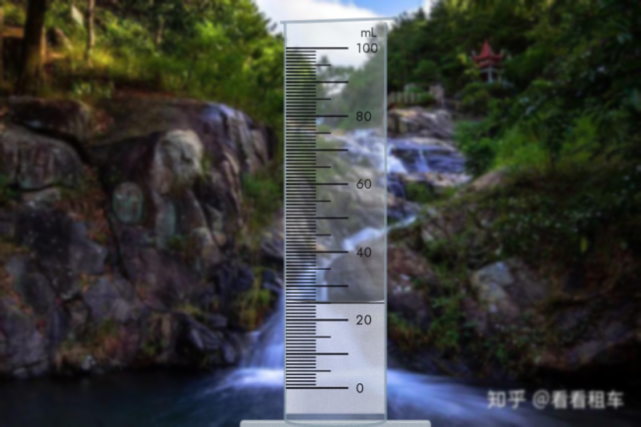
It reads 25 mL
